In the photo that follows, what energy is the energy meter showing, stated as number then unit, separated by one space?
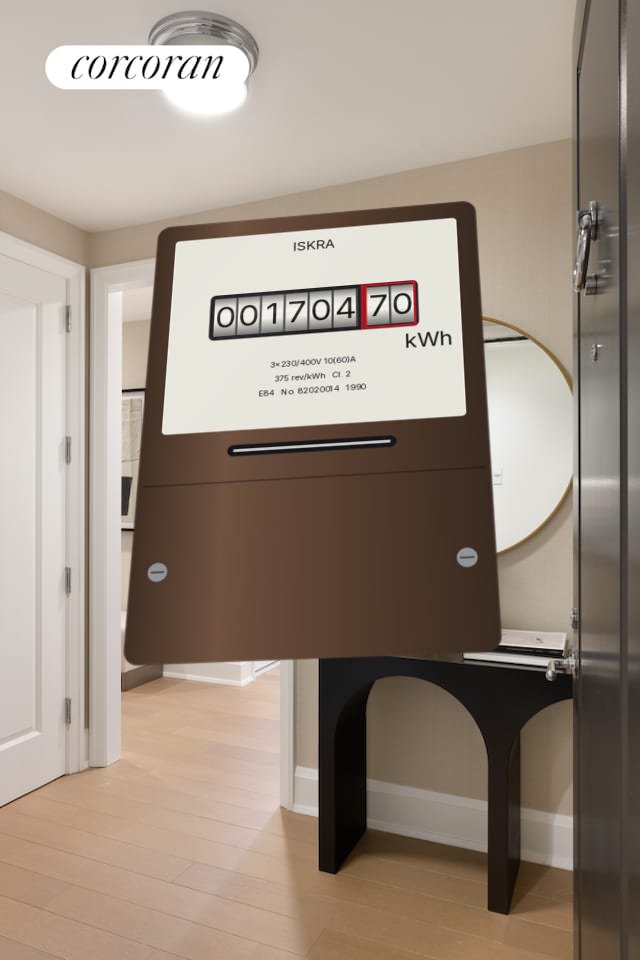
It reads 1704.70 kWh
